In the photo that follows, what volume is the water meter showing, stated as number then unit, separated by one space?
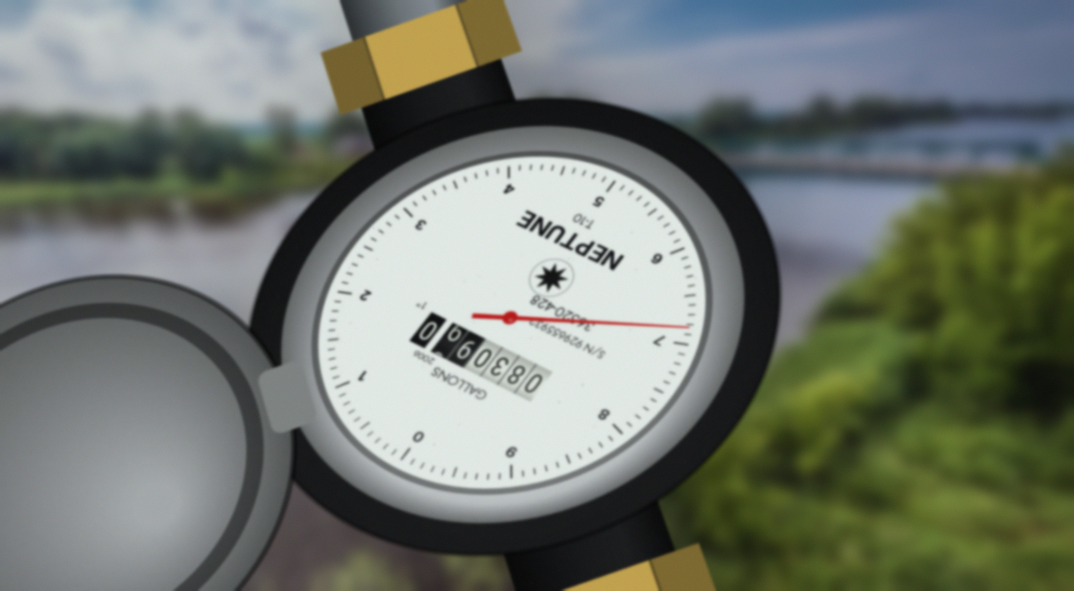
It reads 830986.8 gal
